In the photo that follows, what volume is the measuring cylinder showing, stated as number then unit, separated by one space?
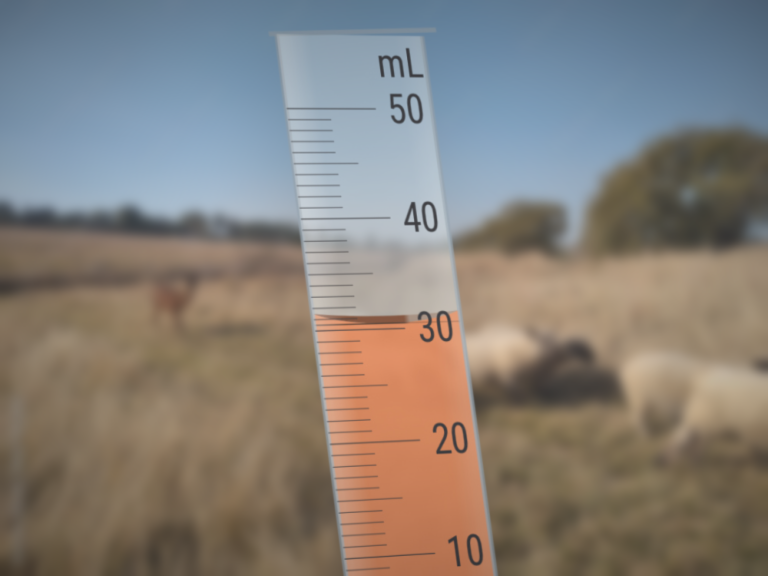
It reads 30.5 mL
